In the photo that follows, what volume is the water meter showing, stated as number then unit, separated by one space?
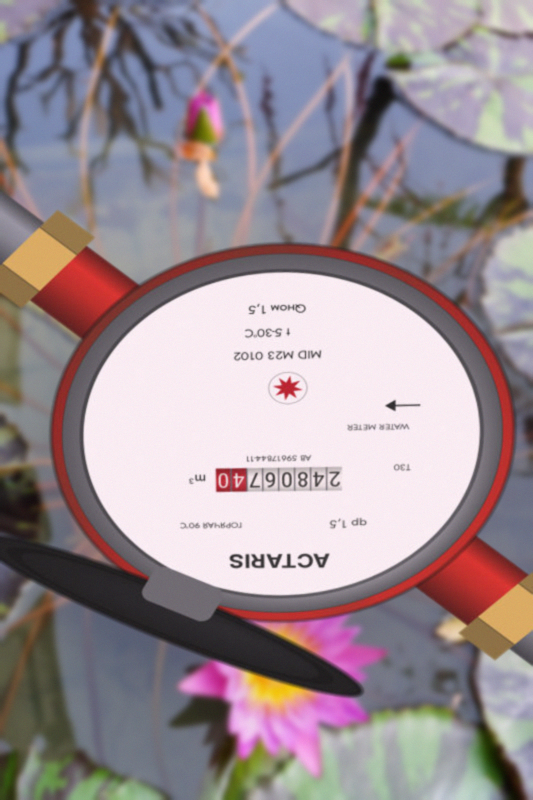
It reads 248067.40 m³
